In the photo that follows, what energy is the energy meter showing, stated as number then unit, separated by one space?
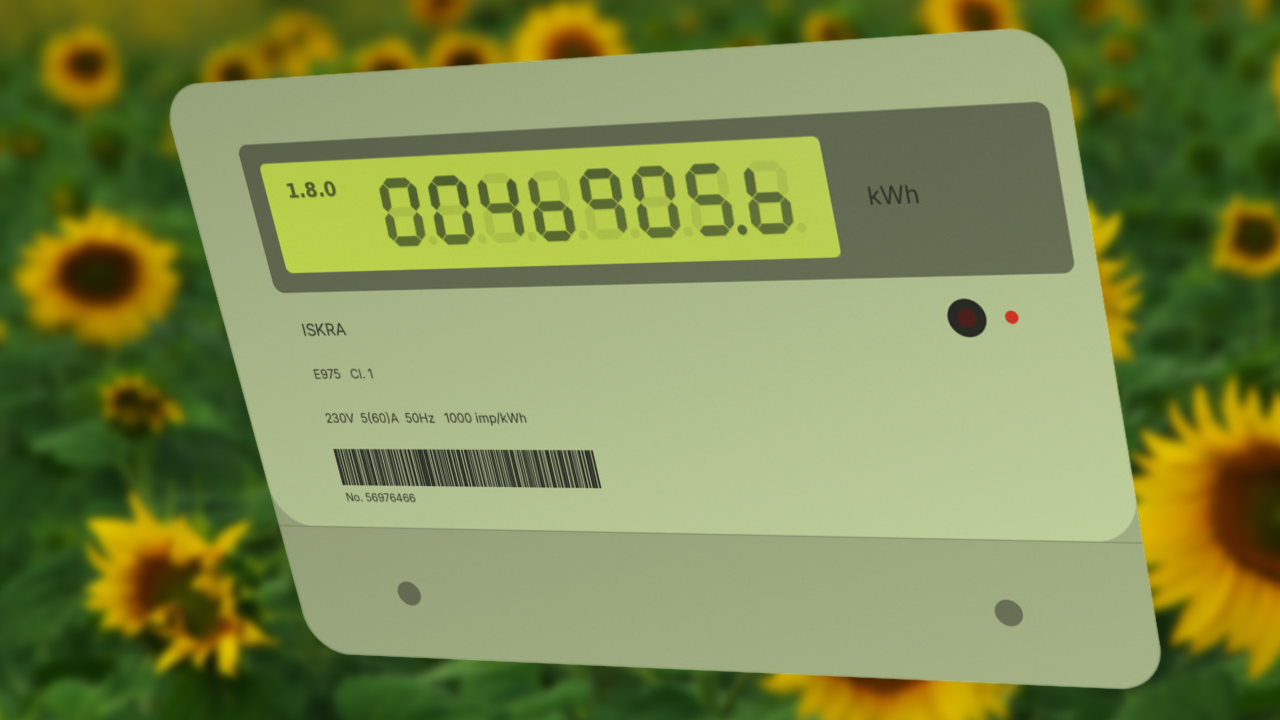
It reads 46905.6 kWh
